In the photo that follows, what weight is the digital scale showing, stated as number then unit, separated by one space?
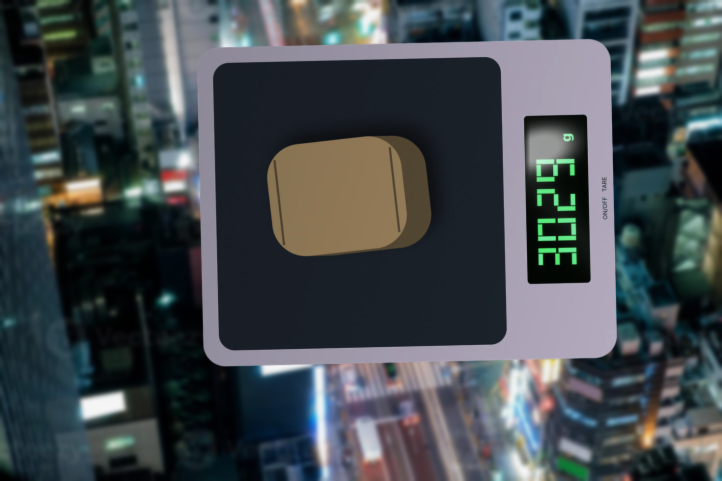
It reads 3029 g
